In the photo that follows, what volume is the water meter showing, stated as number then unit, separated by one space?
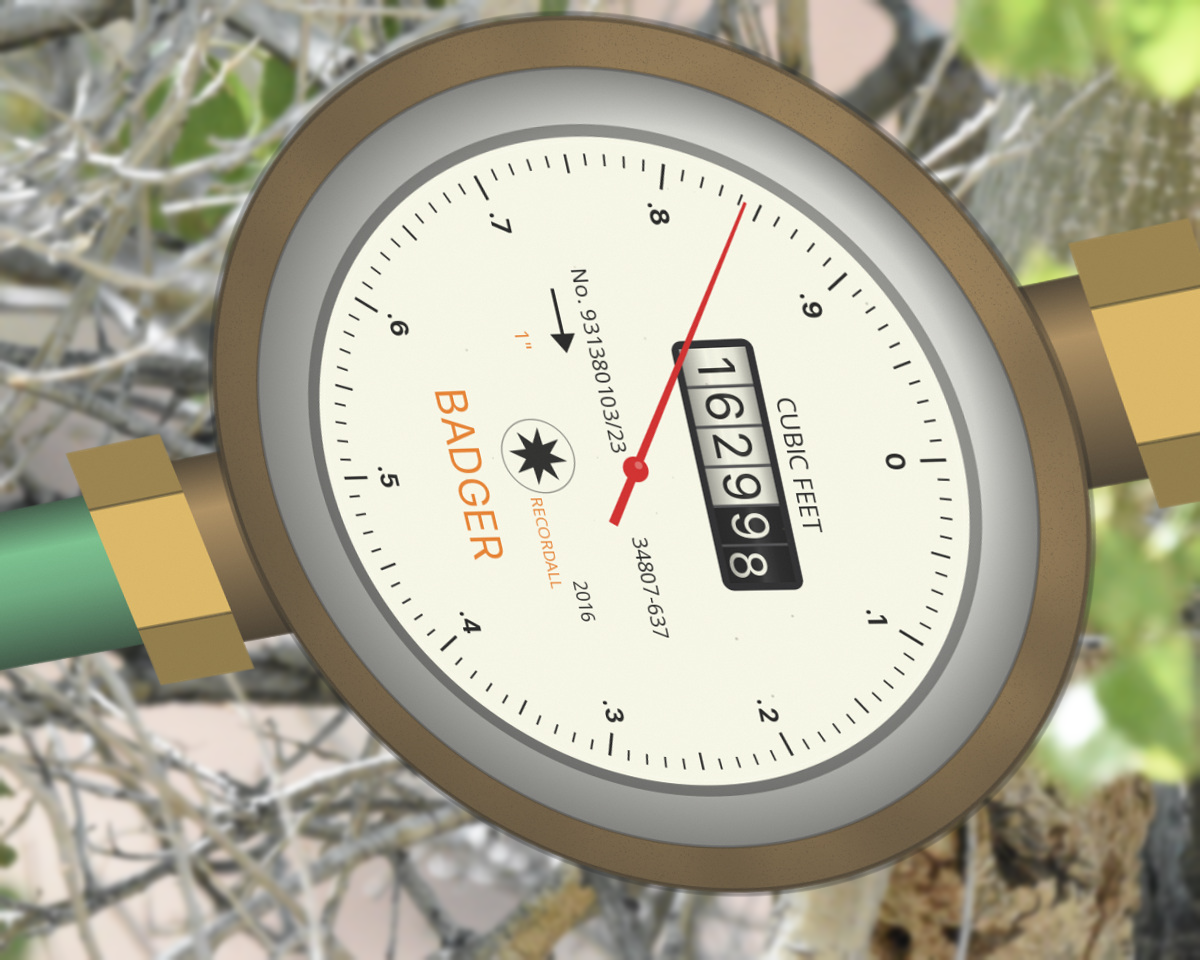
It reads 162997.84 ft³
